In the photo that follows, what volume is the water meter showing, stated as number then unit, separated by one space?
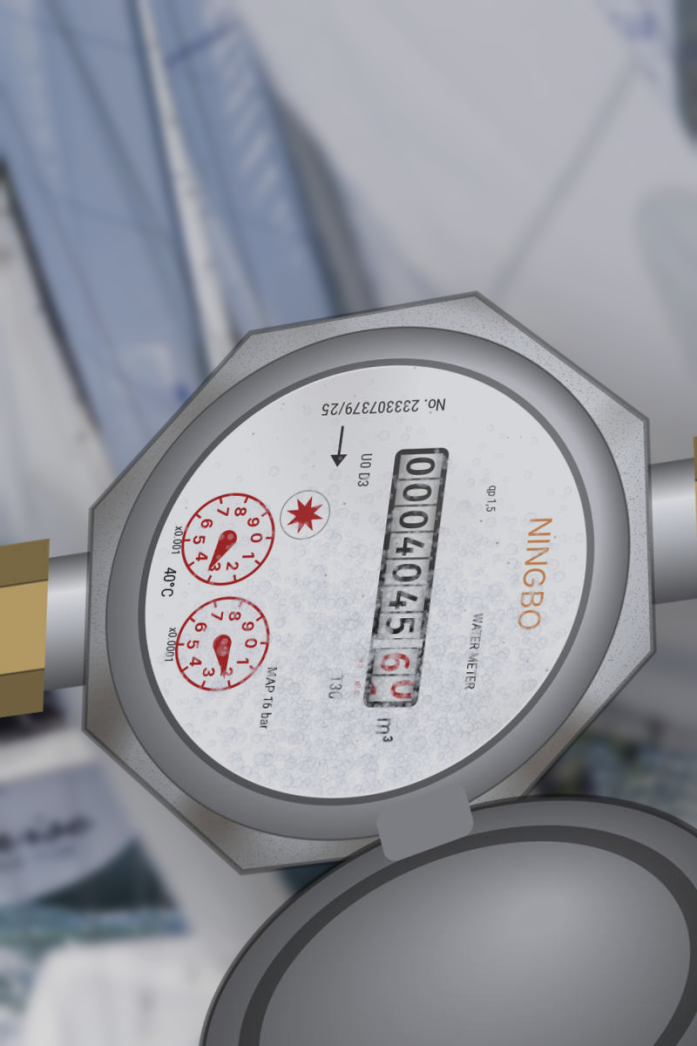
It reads 4045.6032 m³
